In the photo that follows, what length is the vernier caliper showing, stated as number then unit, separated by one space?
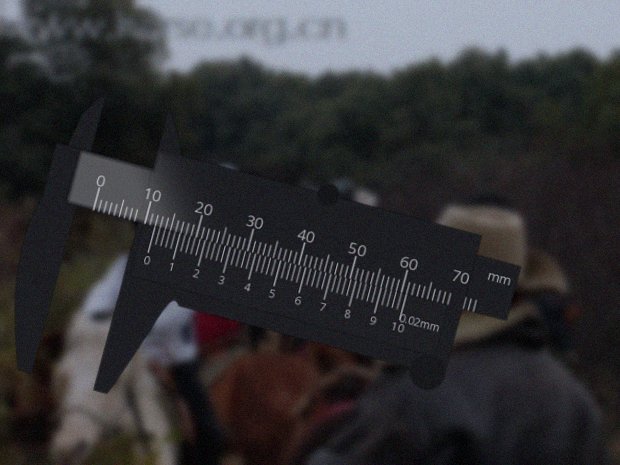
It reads 12.0 mm
